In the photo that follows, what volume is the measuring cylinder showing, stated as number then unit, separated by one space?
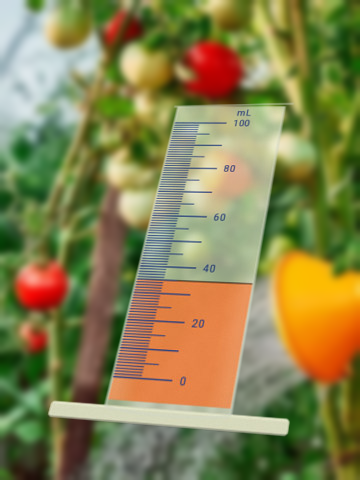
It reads 35 mL
